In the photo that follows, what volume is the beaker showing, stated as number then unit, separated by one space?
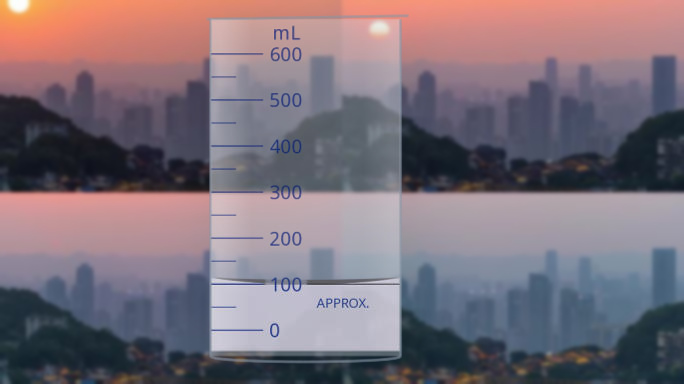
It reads 100 mL
